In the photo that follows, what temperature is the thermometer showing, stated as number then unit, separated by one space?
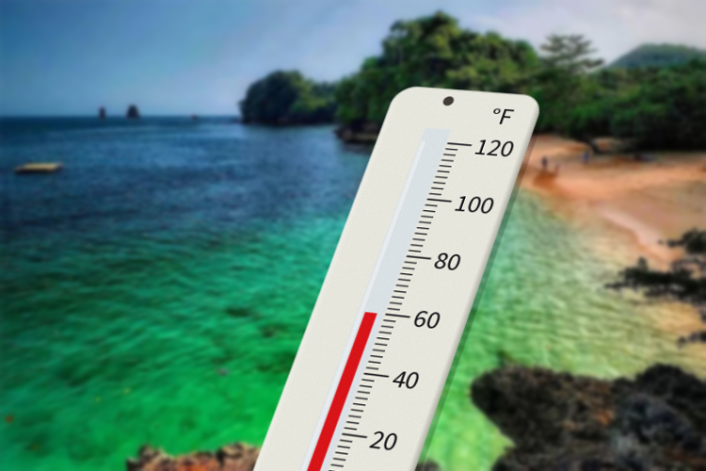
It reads 60 °F
